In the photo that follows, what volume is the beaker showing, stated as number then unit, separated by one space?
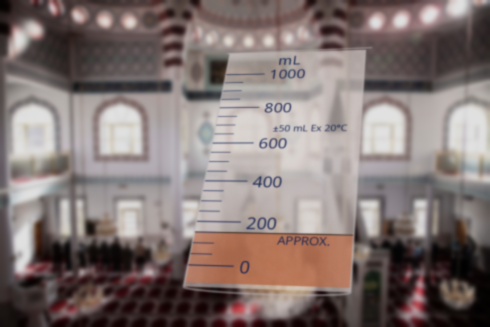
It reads 150 mL
